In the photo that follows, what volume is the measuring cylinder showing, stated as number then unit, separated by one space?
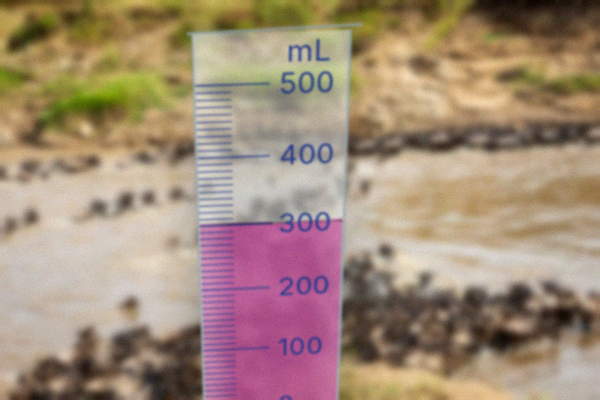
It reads 300 mL
